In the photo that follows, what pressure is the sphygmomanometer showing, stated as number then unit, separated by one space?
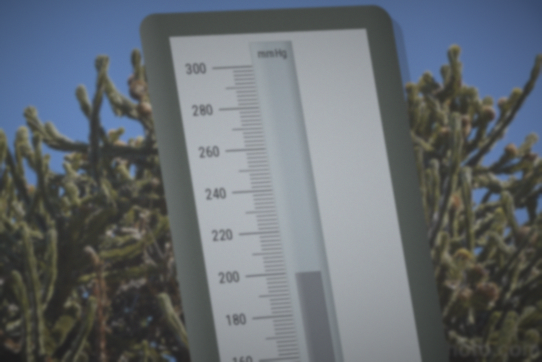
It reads 200 mmHg
